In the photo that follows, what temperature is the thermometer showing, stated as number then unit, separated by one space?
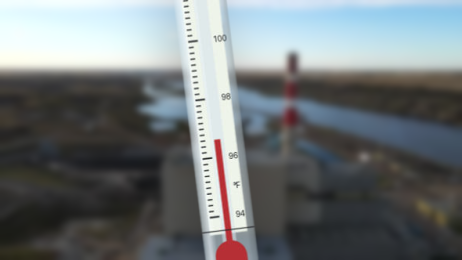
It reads 96.6 °F
